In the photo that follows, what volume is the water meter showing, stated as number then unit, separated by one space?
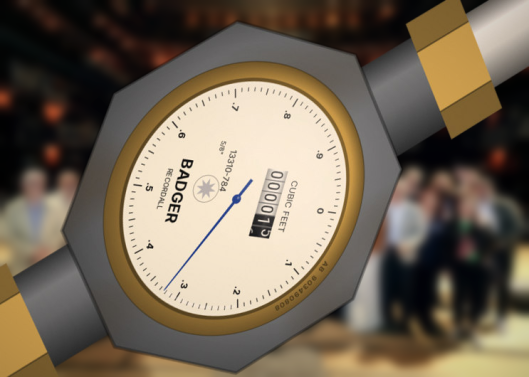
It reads 15.32 ft³
